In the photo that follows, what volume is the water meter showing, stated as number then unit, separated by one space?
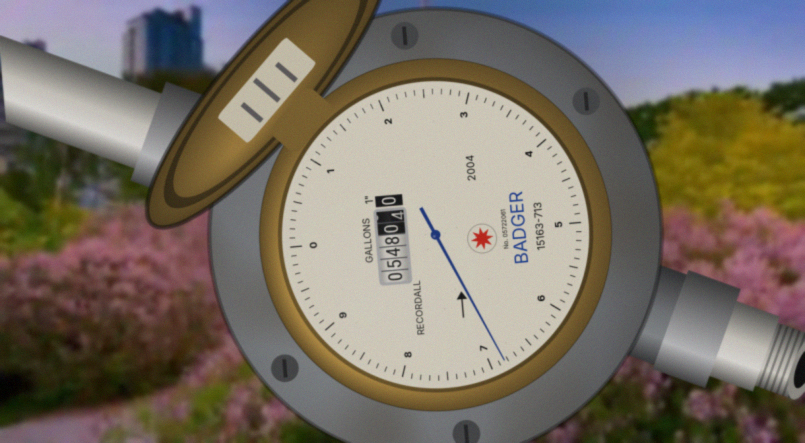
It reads 548036.8 gal
